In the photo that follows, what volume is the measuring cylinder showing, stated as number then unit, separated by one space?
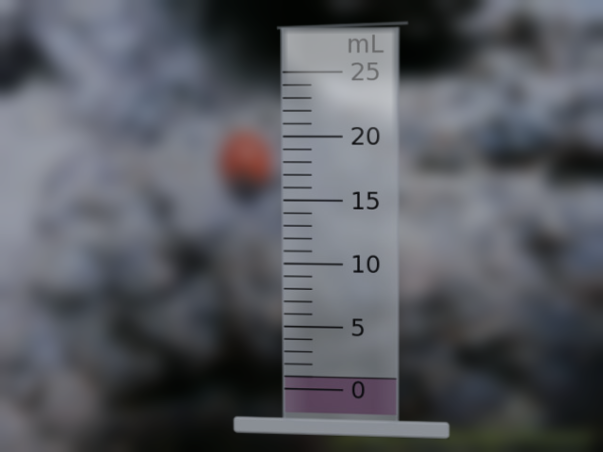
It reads 1 mL
